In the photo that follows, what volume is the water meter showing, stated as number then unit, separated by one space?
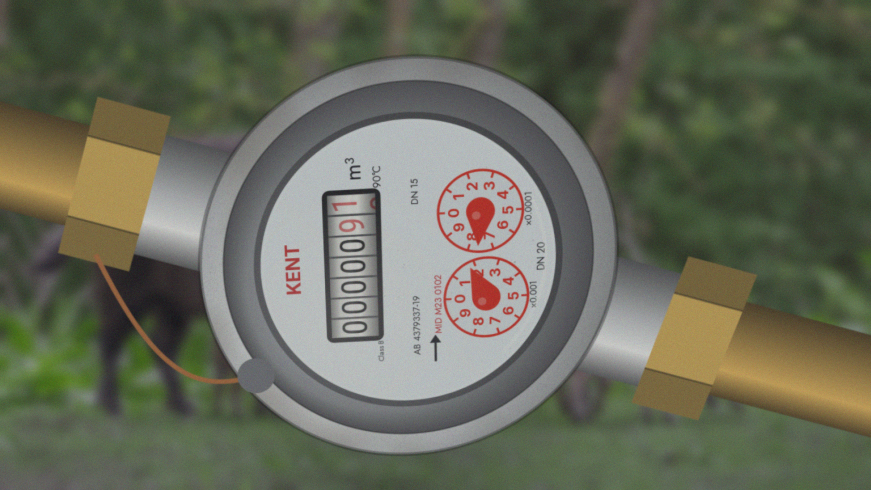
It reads 0.9117 m³
